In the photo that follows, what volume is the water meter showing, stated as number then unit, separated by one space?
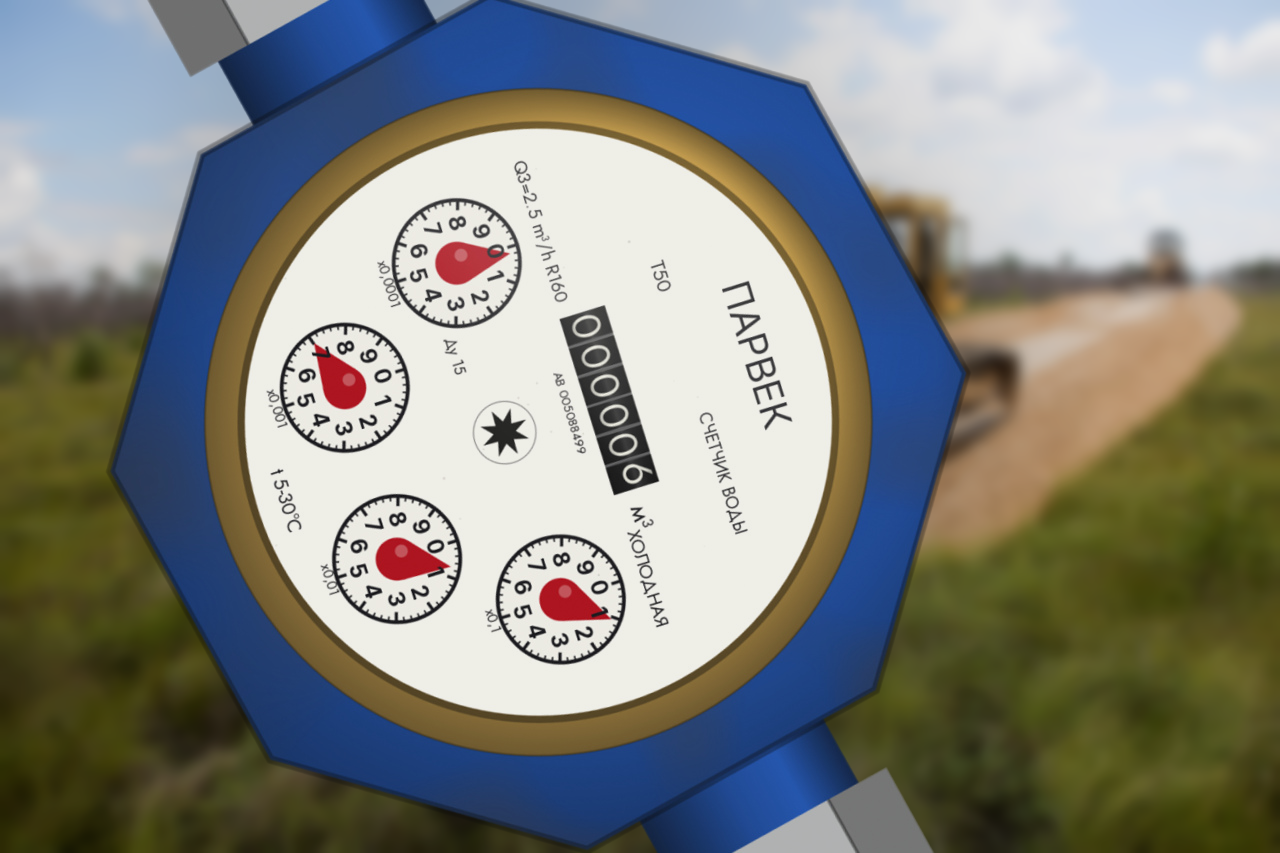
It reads 6.1070 m³
